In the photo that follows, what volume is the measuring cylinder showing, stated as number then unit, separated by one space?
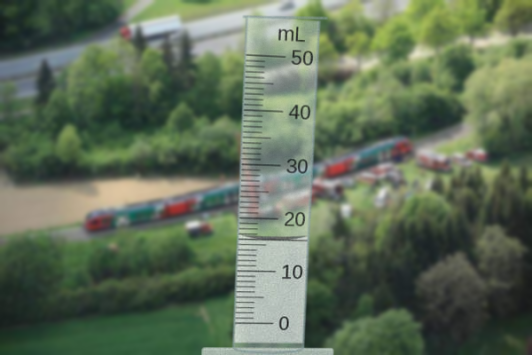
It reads 16 mL
